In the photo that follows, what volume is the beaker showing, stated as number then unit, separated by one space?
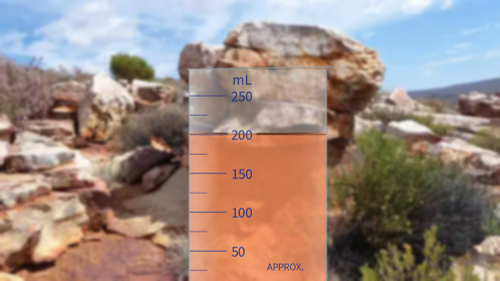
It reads 200 mL
